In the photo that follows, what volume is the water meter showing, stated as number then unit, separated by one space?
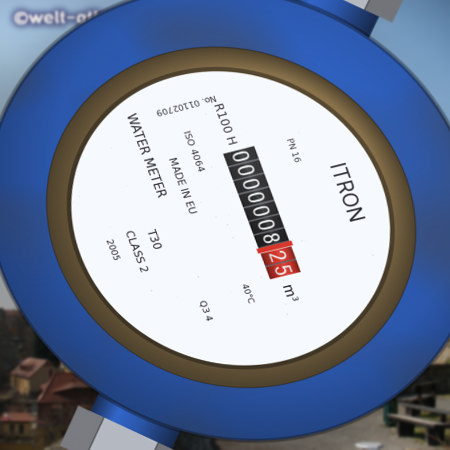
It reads 8.25 m³
